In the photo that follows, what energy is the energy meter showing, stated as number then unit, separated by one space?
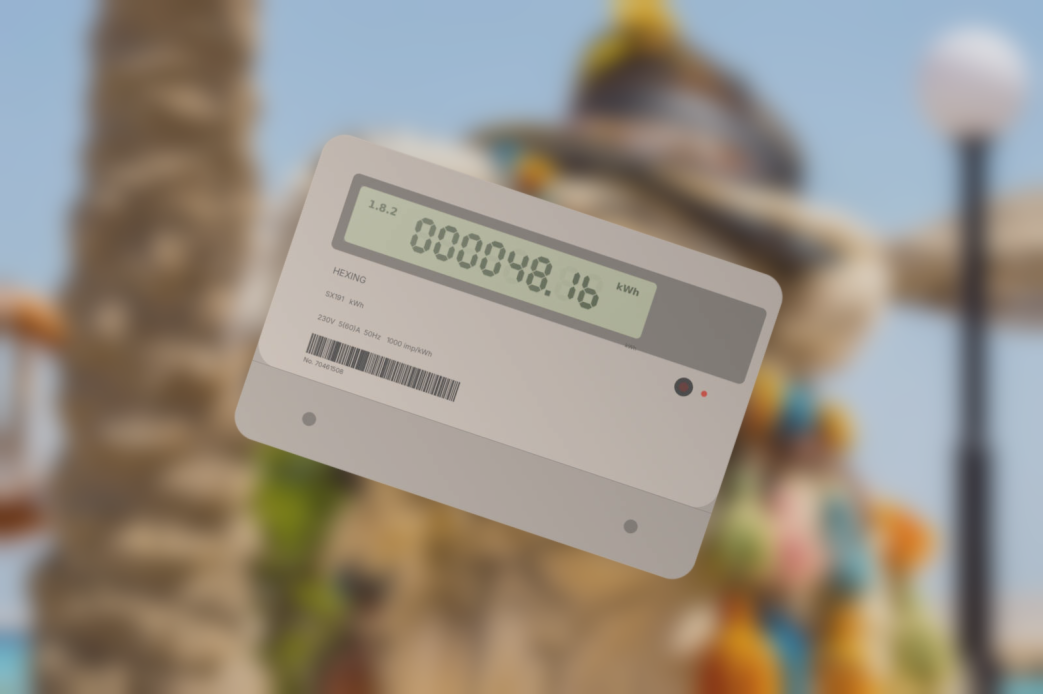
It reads 48.16 kWh
